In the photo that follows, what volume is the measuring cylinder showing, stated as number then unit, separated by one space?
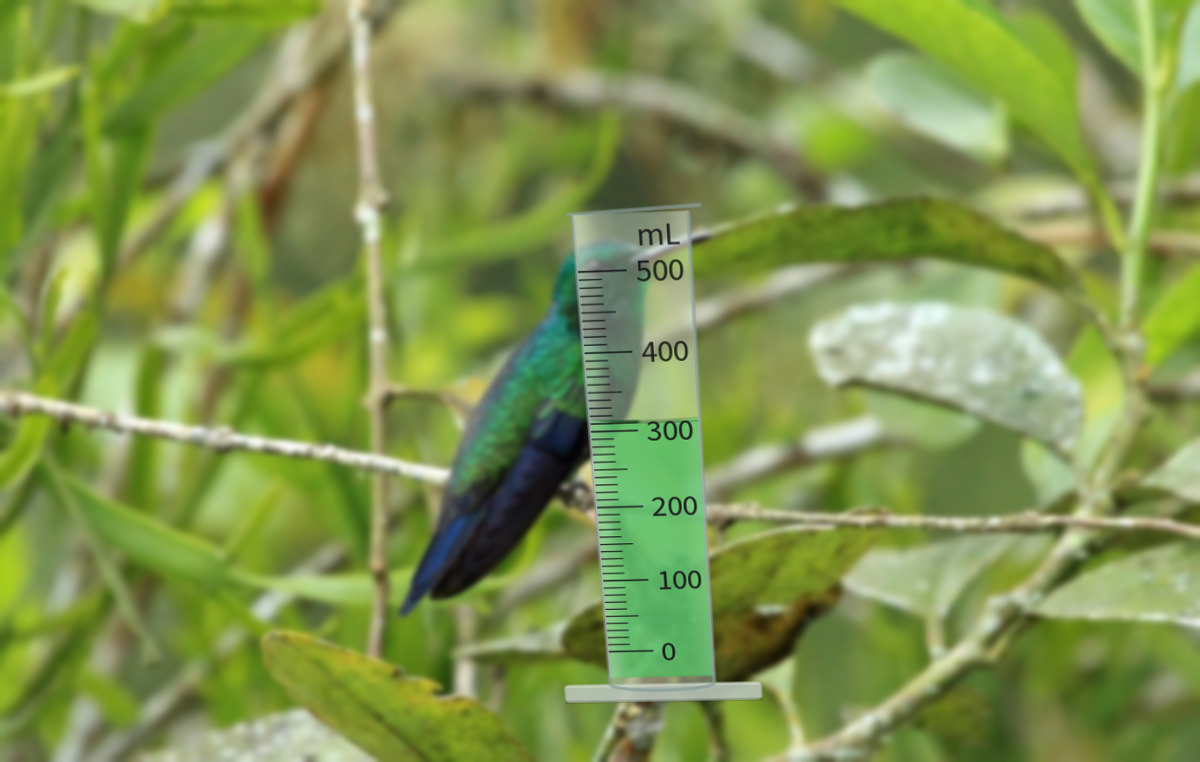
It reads 310 mL
